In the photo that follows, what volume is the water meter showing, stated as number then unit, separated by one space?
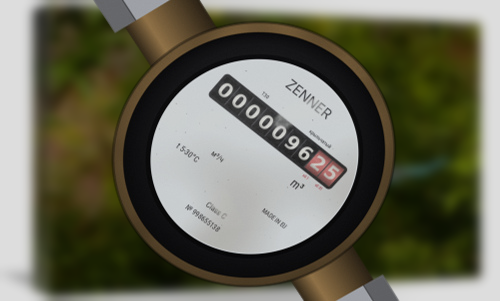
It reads 96.25 m³
